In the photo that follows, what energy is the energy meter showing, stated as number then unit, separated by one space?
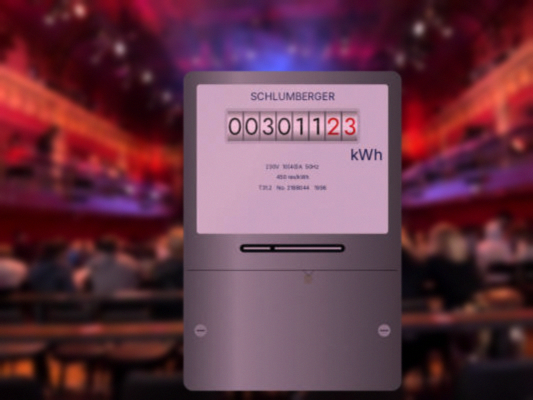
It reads 3011.23 kWh
